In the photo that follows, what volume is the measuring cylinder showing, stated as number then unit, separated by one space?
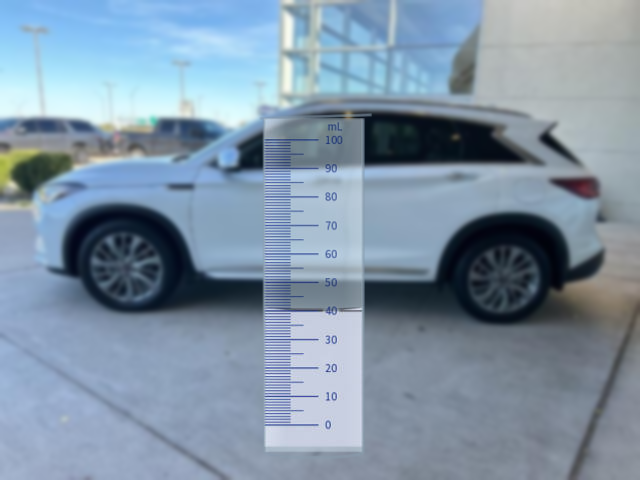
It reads 40 mL
